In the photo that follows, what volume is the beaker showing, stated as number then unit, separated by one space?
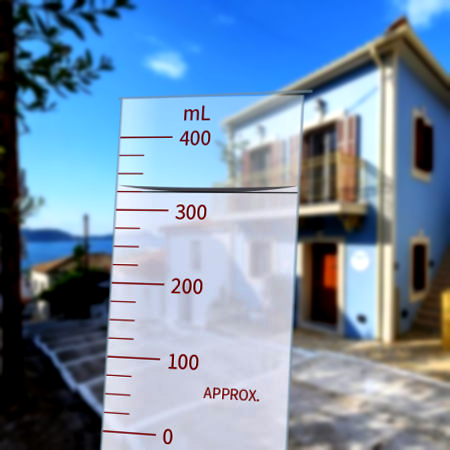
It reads 325 mL
